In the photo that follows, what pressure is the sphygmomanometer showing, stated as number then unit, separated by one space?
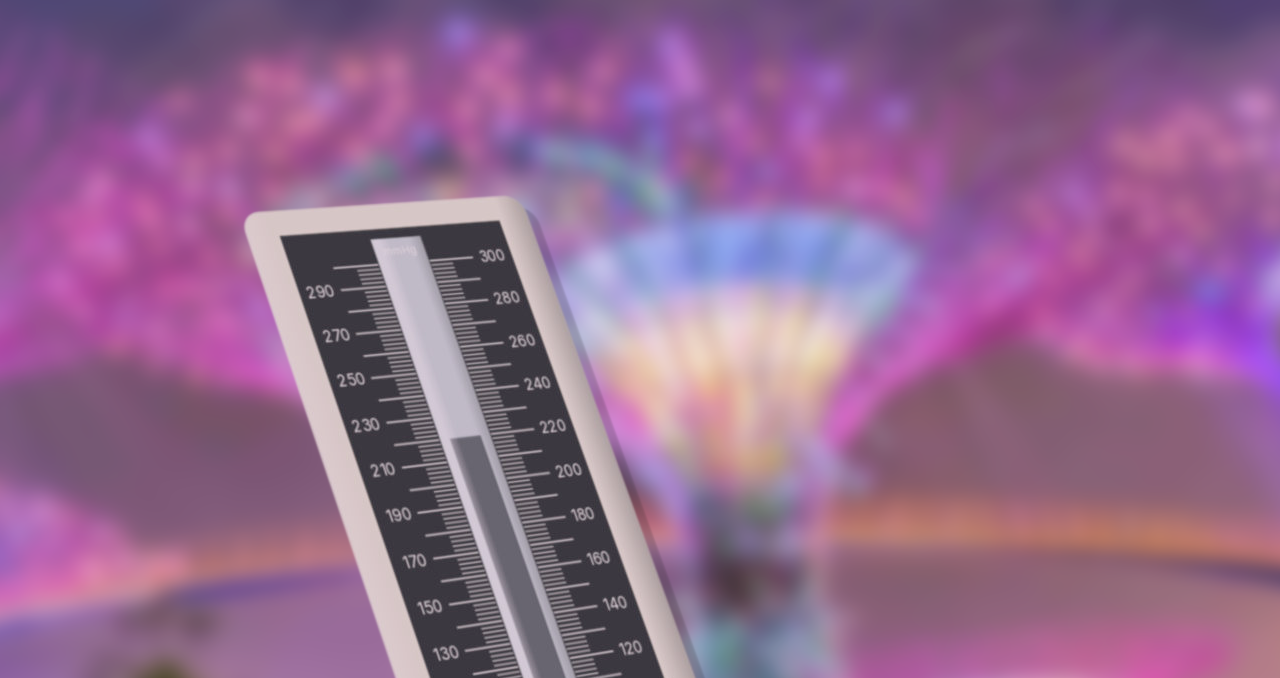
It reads 220 mmHg
